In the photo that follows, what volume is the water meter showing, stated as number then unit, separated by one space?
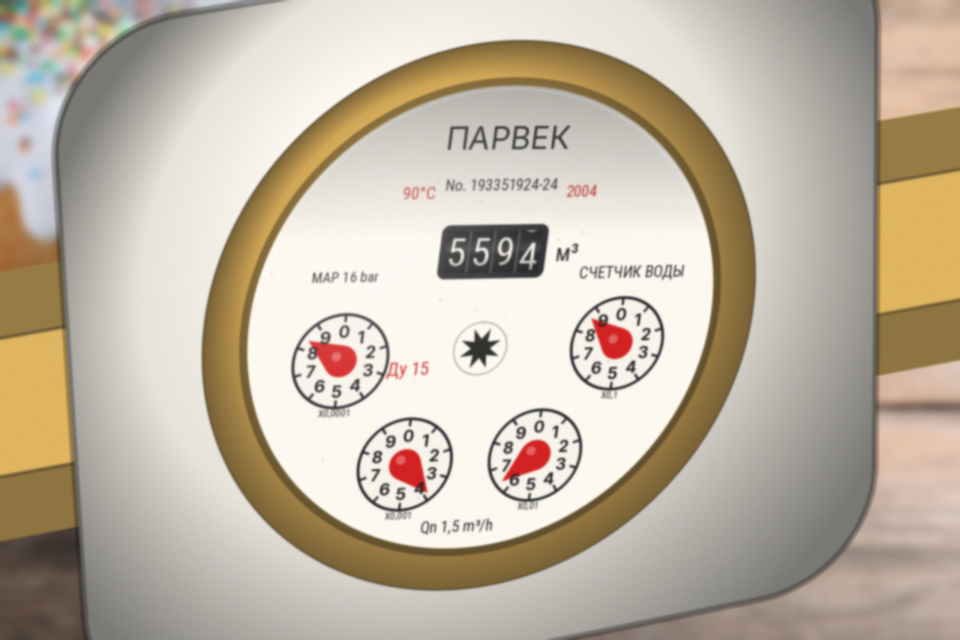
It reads 5593.8638 m³
